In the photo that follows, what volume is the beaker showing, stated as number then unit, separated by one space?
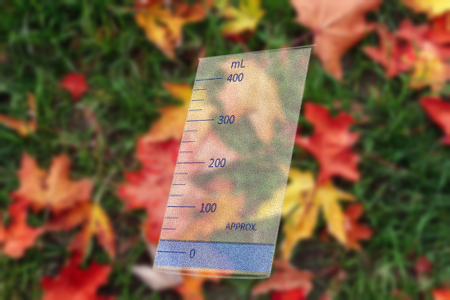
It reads 25 mL
